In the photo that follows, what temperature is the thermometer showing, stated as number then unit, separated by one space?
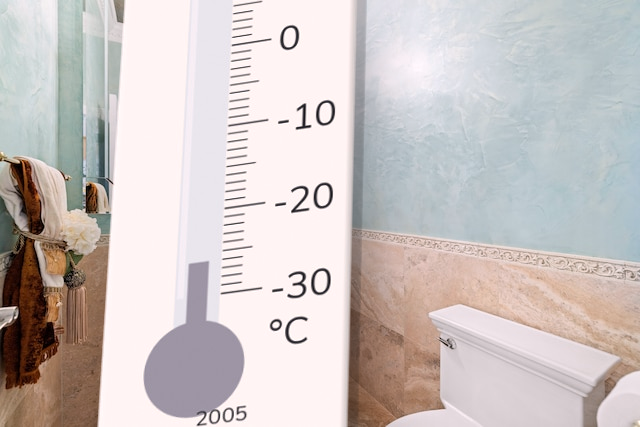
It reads -26 °C
